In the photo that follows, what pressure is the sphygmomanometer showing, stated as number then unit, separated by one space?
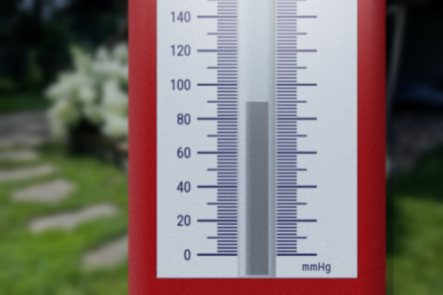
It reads 90 mmHg
